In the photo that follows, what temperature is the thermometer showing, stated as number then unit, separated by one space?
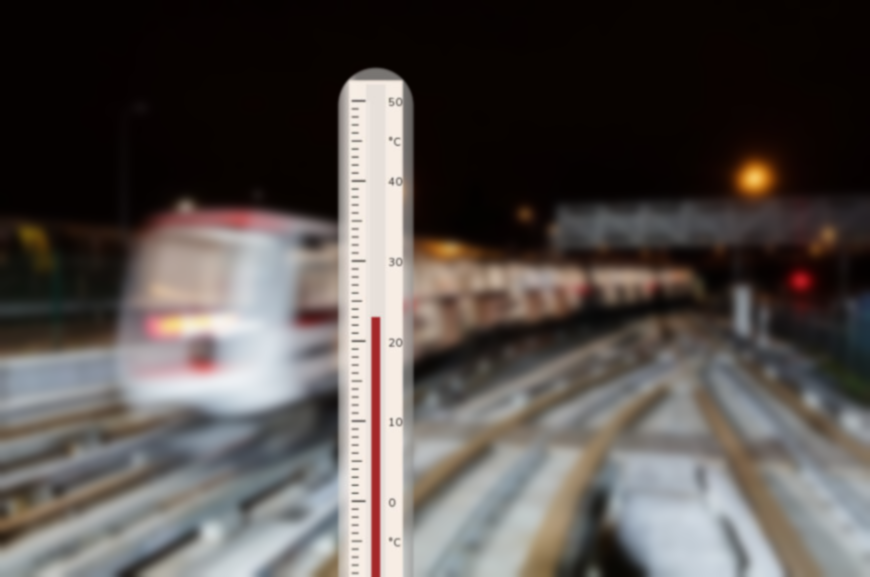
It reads 23 °C
